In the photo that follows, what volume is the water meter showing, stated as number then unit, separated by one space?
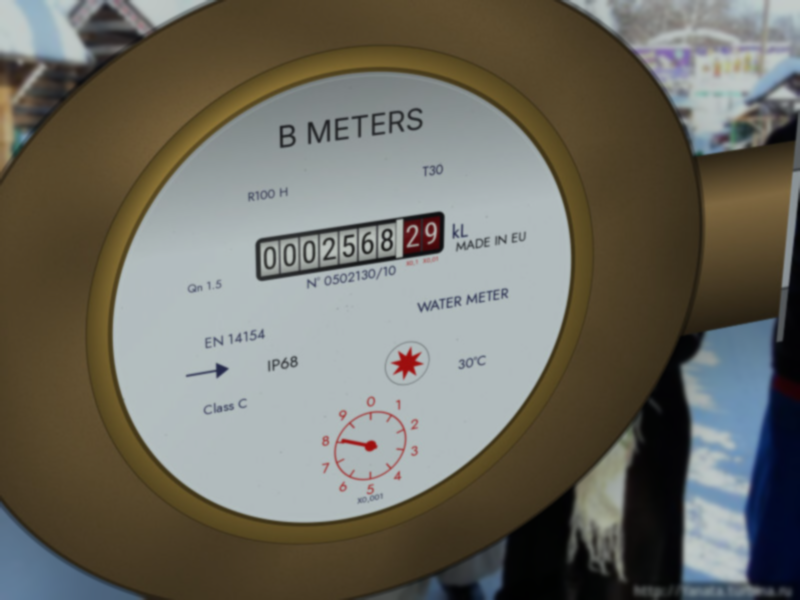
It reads 2568.298 kL
